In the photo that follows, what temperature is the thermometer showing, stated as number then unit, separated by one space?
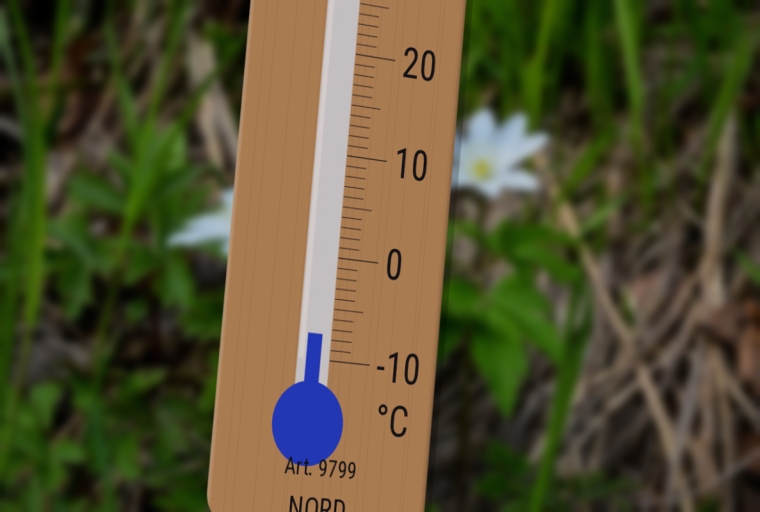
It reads -7.5 °C
